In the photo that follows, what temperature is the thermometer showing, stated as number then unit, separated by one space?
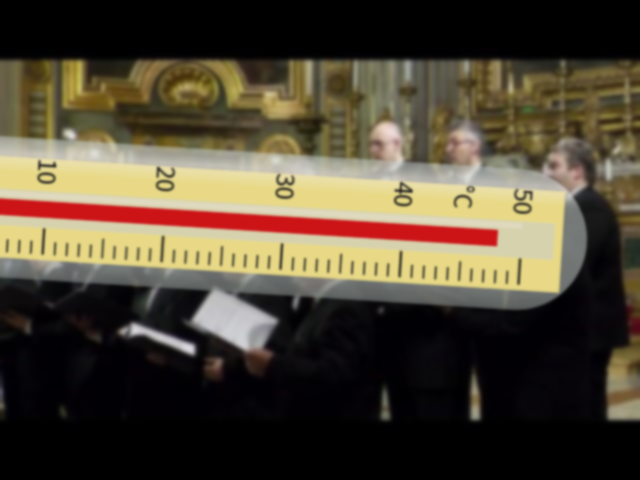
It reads 48 °C
